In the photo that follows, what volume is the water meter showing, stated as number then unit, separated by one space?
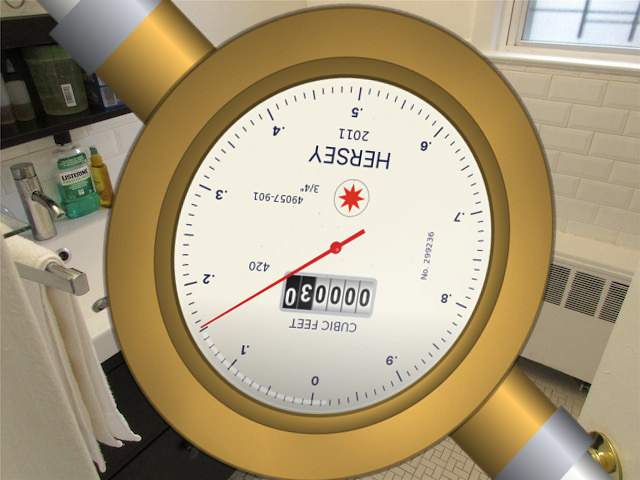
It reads 30.15 ft³
